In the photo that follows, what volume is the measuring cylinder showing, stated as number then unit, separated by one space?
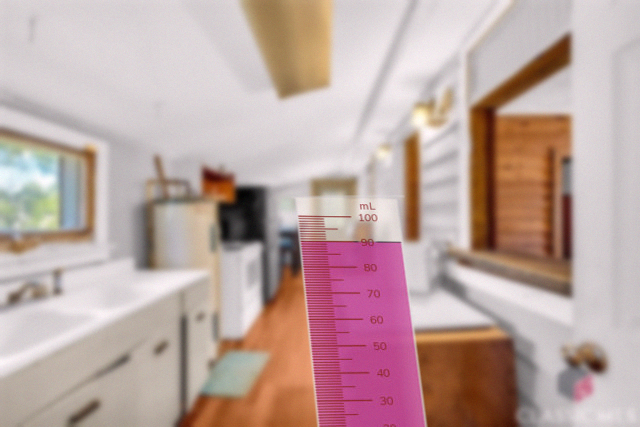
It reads 90 mL
